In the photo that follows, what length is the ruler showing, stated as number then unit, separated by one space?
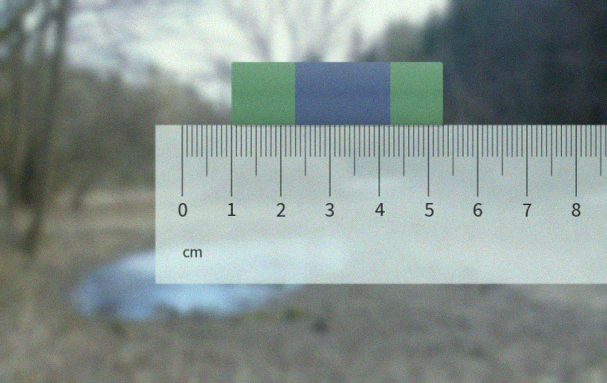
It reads 4.3 cm
